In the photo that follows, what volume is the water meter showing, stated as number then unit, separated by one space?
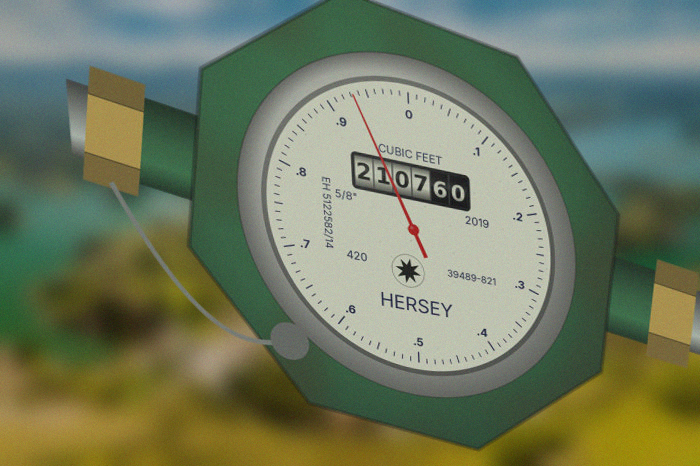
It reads 210759.93 ft³
